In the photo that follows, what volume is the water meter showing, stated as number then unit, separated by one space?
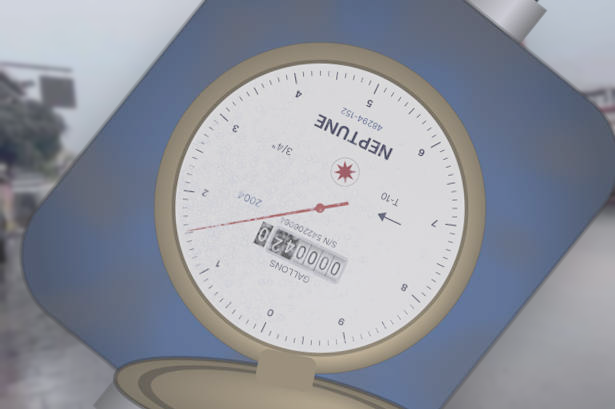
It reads 421.5 gal
